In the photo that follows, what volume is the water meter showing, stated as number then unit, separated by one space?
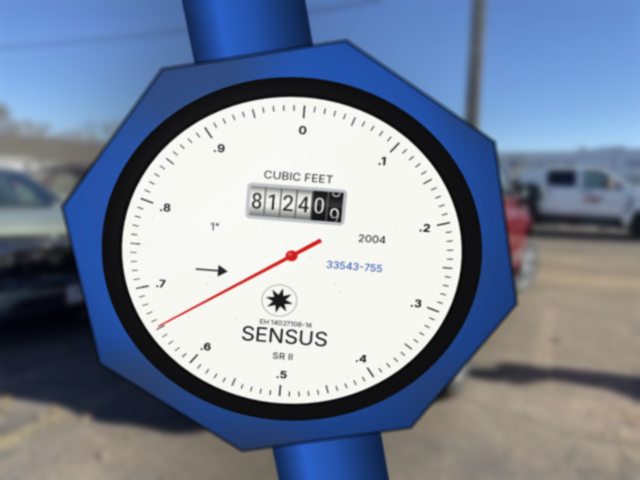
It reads 812408.65 ft³
